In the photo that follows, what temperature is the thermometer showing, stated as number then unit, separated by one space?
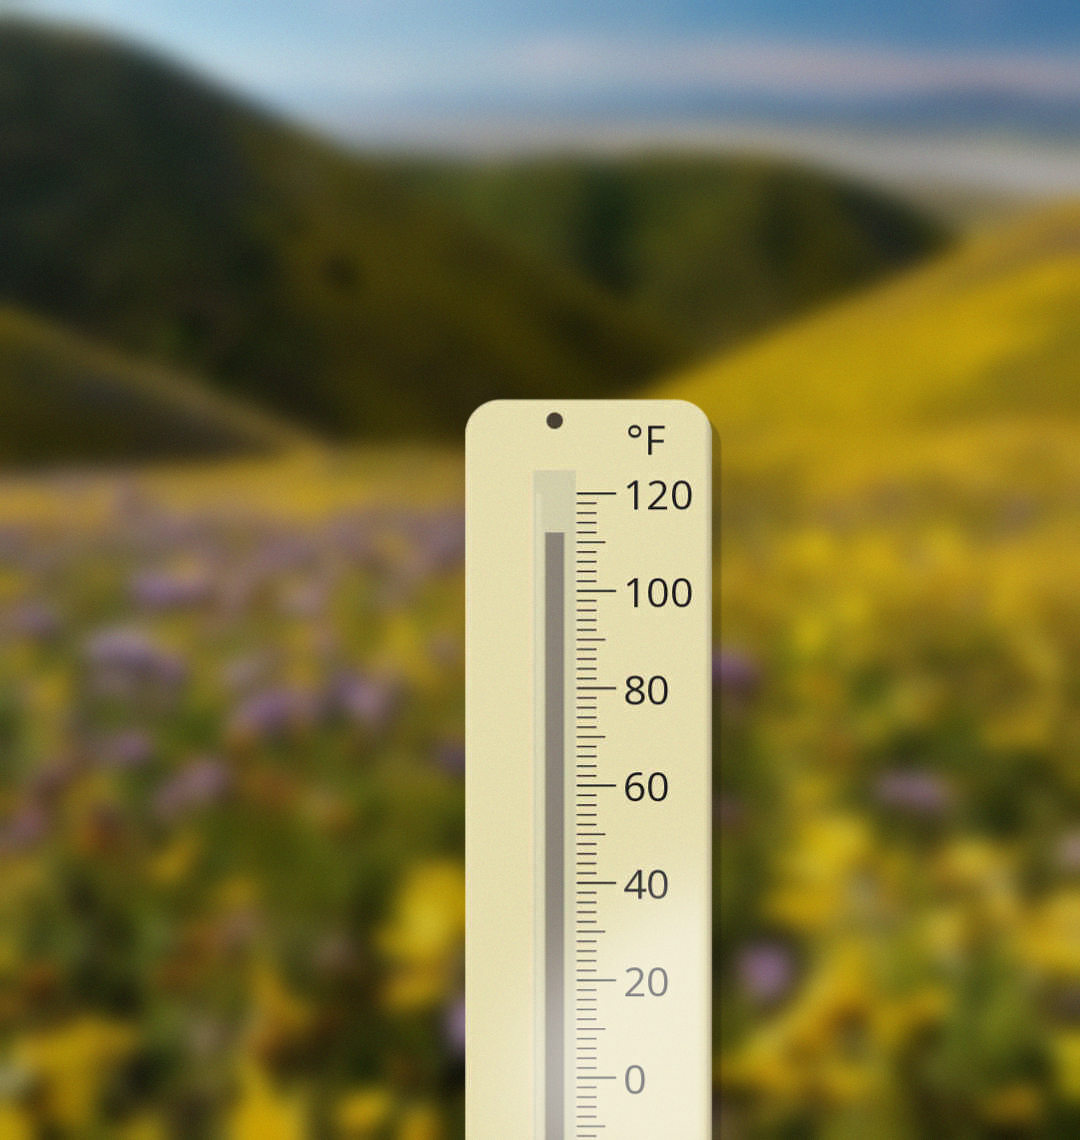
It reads 112 °F
